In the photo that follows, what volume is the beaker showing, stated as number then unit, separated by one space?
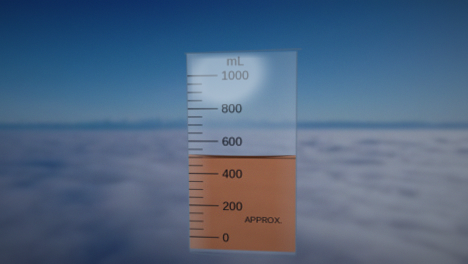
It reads 500 mL
